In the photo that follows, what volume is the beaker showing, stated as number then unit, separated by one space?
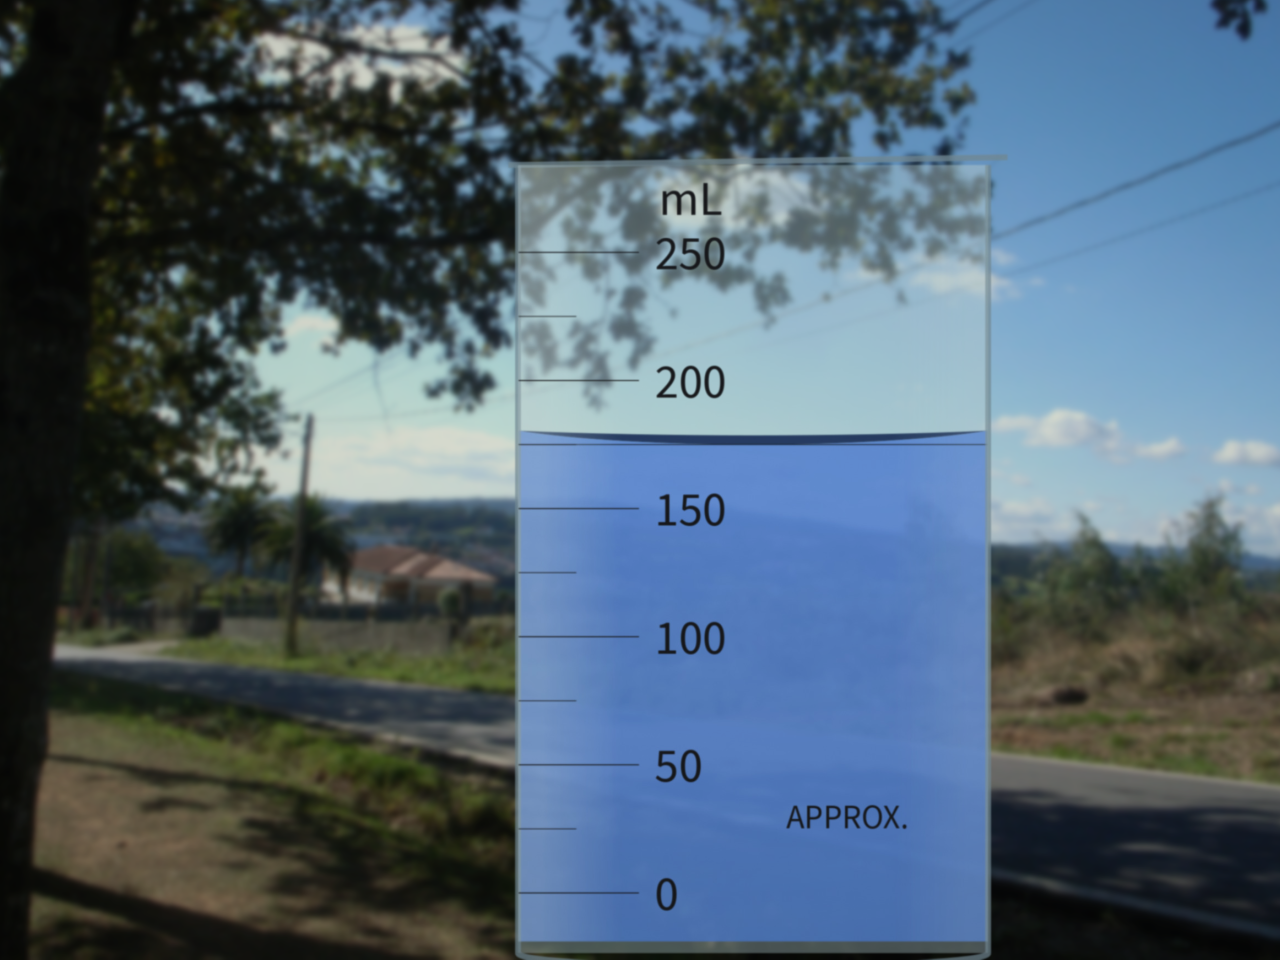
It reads 175 mL
